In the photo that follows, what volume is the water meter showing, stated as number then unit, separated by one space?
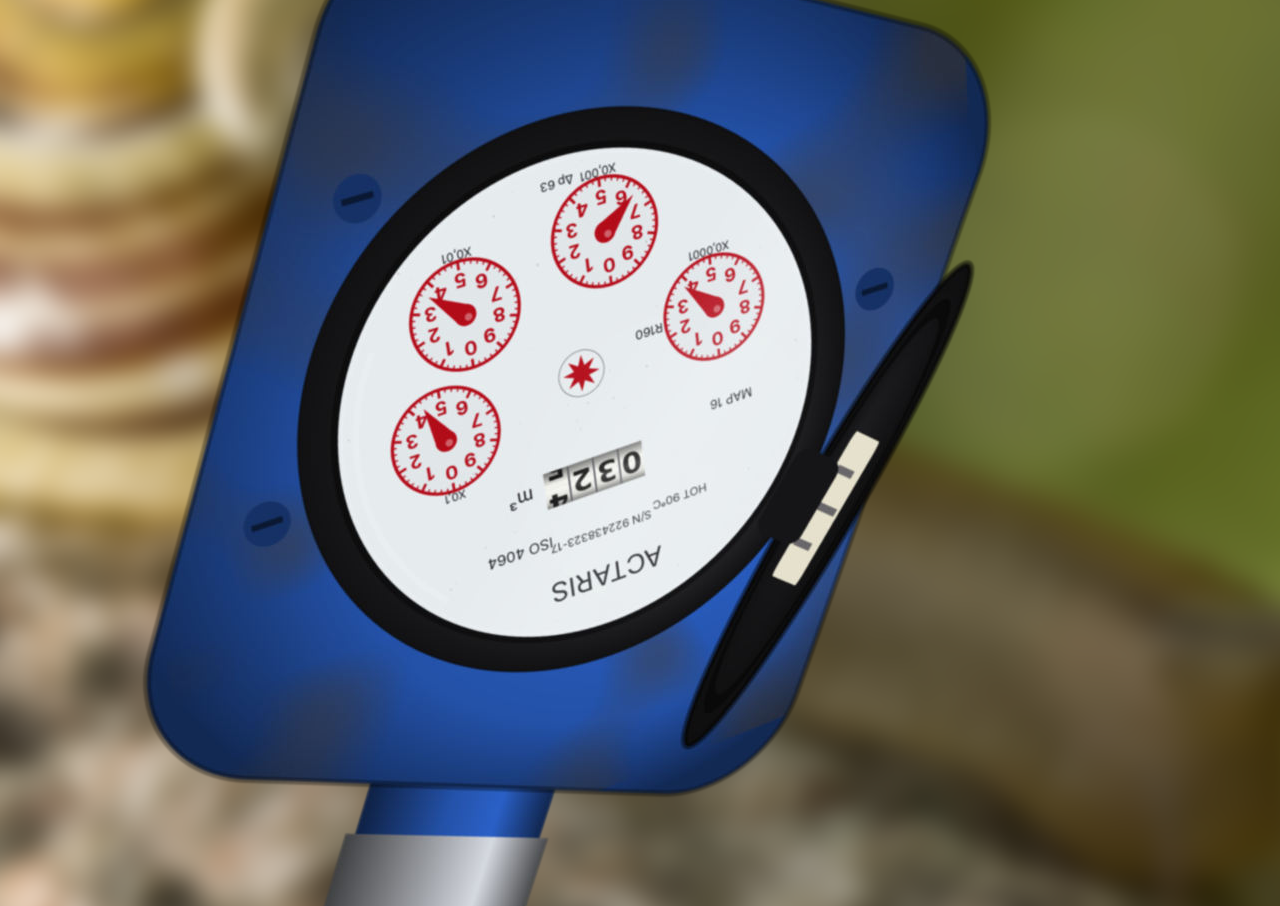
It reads 324.4363 m³
